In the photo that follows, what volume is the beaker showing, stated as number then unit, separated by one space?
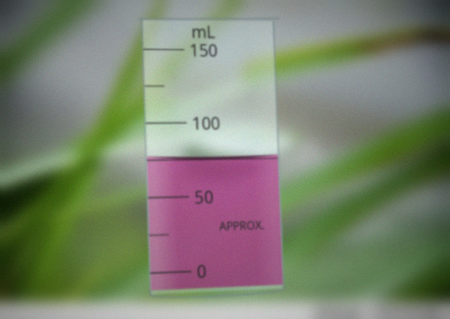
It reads 75 mL
